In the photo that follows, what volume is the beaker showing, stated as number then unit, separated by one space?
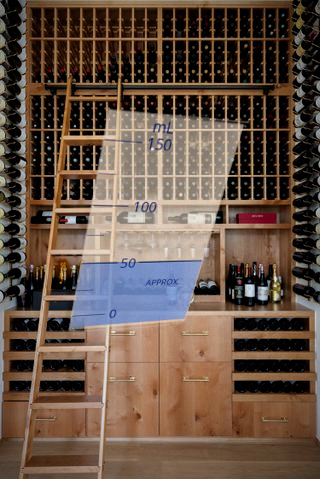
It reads 50 mL
